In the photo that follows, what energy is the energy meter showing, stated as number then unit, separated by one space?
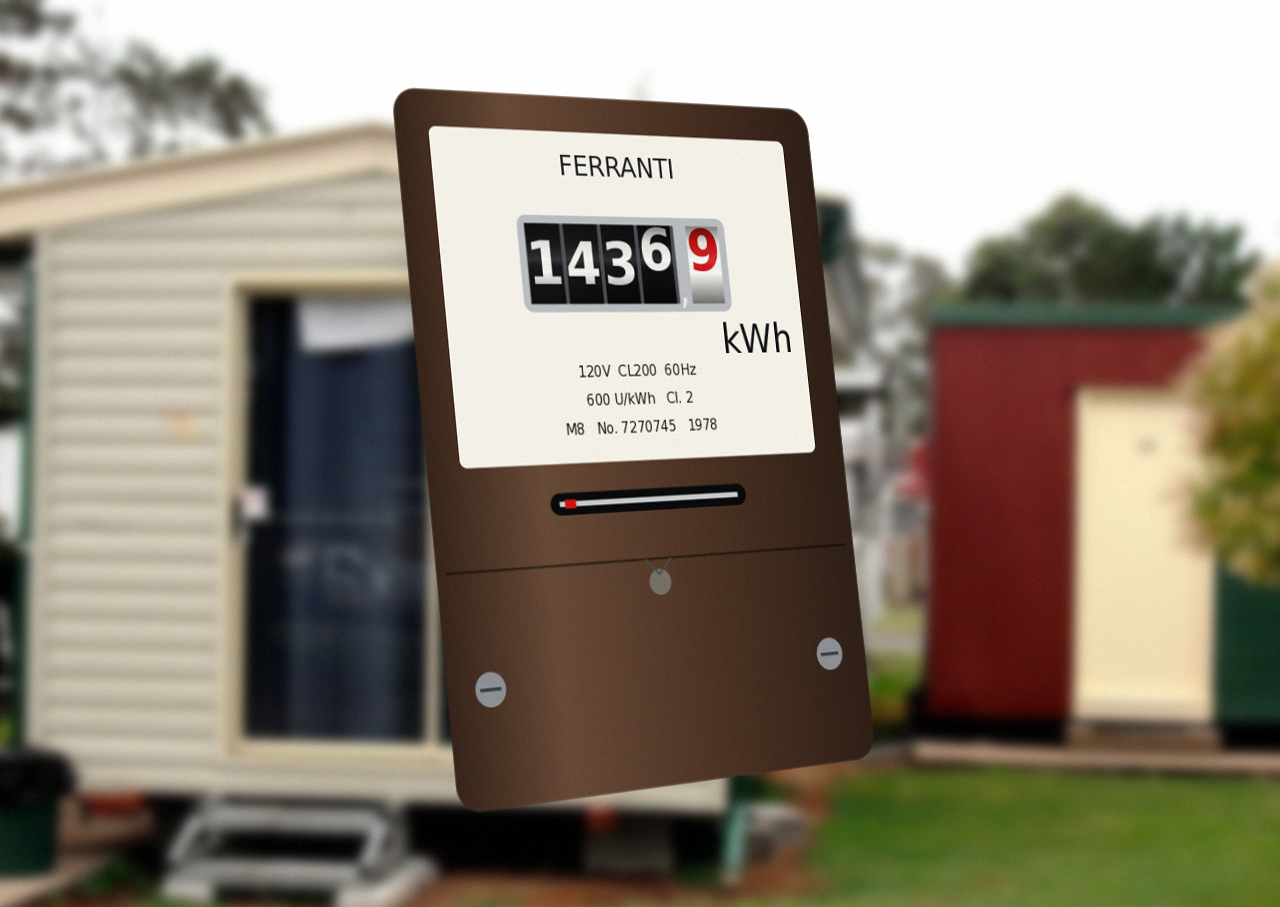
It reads 1436.9 kWh
